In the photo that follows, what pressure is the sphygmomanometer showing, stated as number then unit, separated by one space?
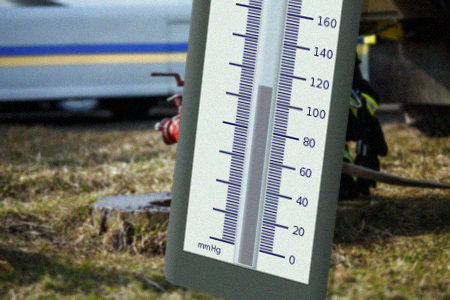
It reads 110 mmHg
